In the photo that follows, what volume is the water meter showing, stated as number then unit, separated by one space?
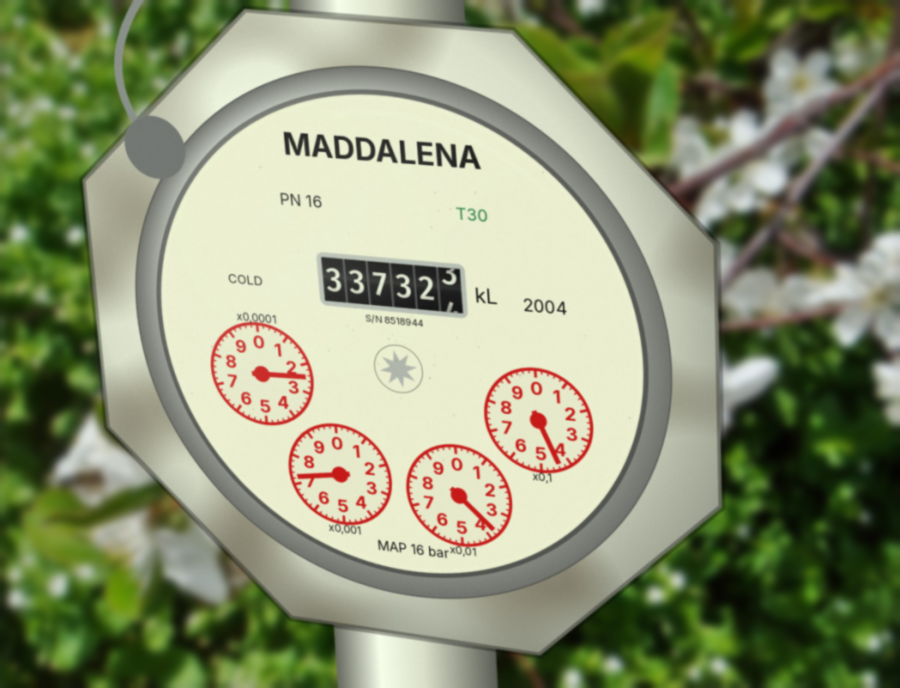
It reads 337323.4372 kL
